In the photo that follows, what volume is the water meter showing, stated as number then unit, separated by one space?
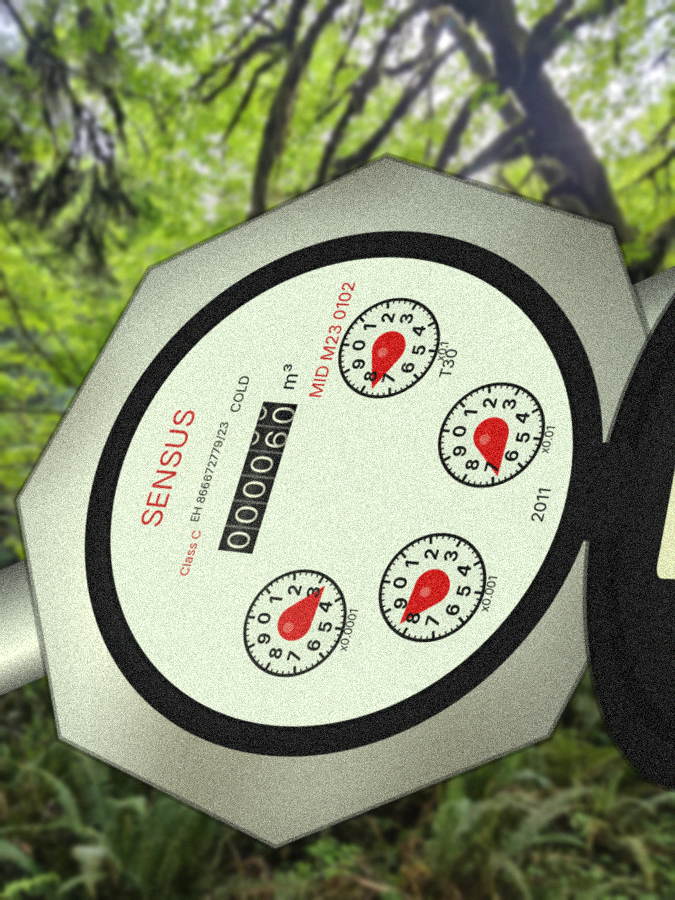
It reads 59.7683 m³
